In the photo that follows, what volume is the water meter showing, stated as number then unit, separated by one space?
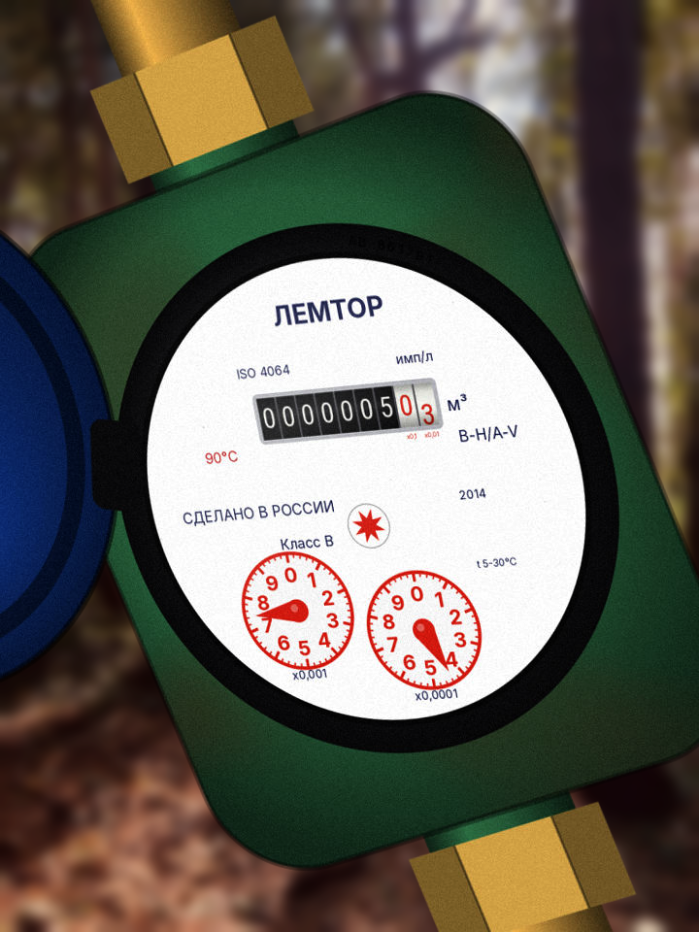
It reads 5.0274 m³
